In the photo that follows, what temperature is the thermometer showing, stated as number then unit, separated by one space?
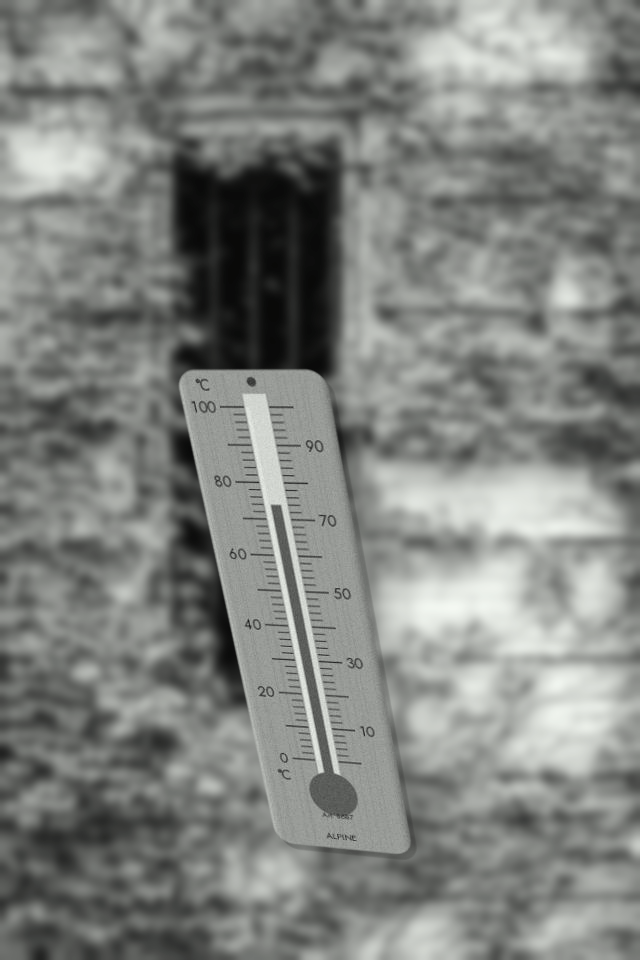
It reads 74 °C
